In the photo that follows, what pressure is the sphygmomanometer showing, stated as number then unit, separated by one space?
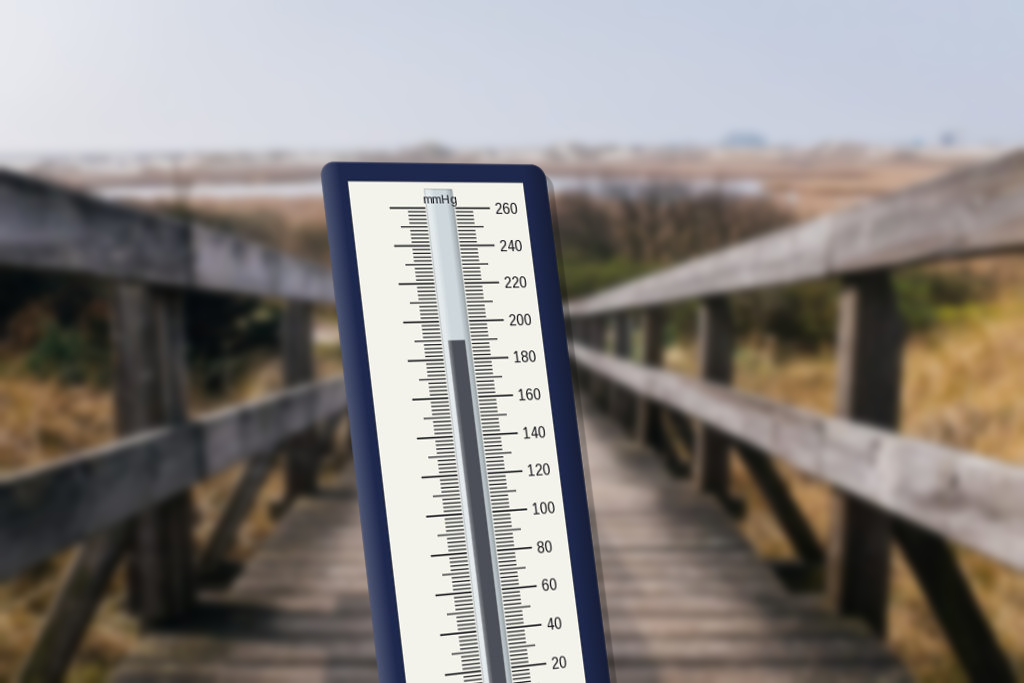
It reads 190 mmHg
